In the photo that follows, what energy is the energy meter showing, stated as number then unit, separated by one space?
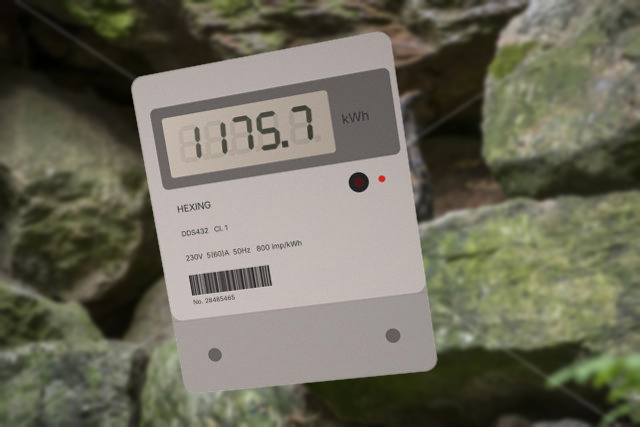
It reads 1175.7 kWh
